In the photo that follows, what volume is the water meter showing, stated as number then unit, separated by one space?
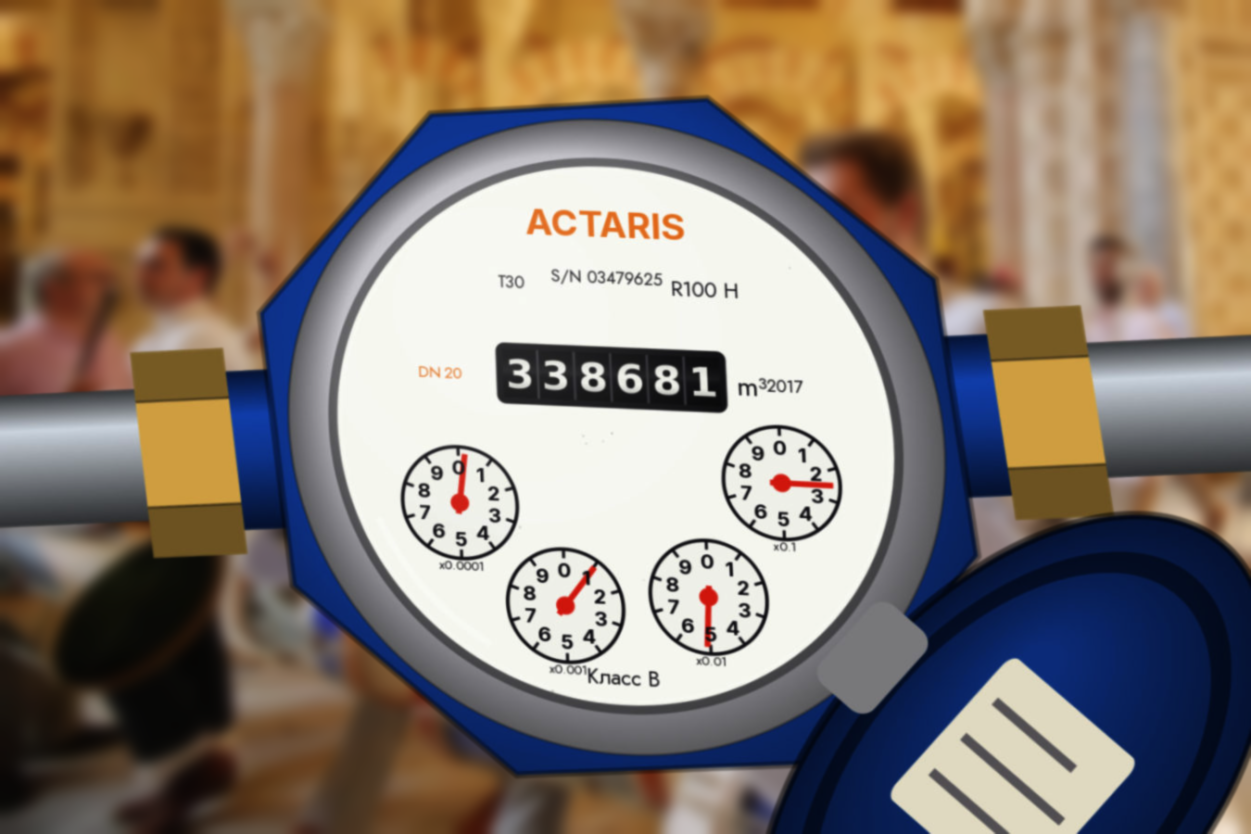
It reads 338681.2510 m³
